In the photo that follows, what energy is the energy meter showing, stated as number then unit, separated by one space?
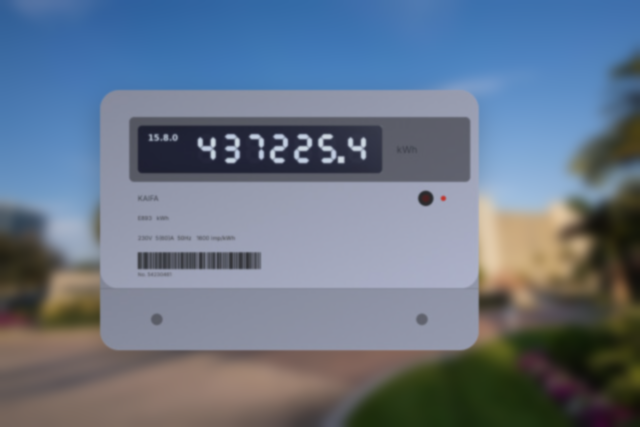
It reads 437225.4 kWh
